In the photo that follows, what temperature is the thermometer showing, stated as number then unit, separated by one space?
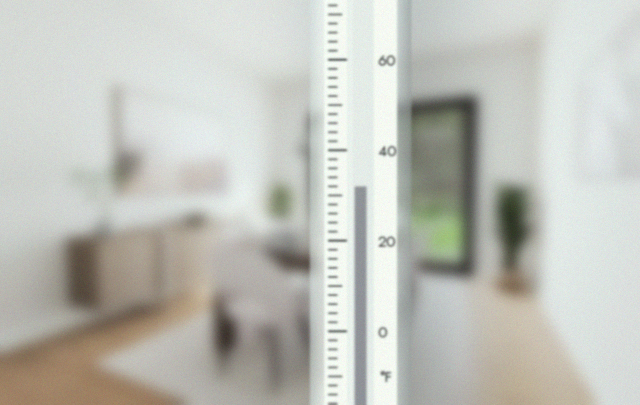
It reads 32 °F
